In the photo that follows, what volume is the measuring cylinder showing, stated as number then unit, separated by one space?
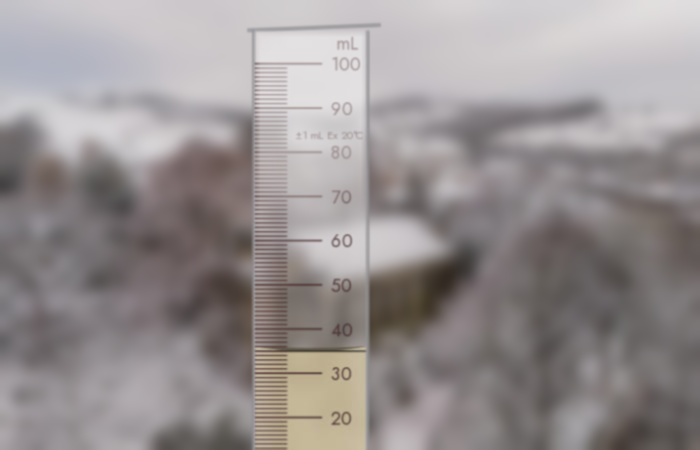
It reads 35 mL
